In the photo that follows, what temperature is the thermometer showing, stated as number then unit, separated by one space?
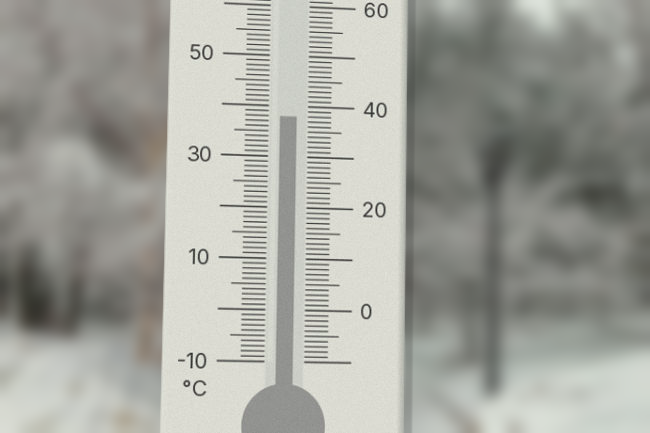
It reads 38 °C
